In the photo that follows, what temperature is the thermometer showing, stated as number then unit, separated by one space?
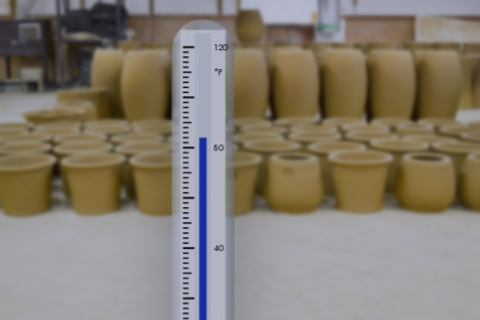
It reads 84 °F
